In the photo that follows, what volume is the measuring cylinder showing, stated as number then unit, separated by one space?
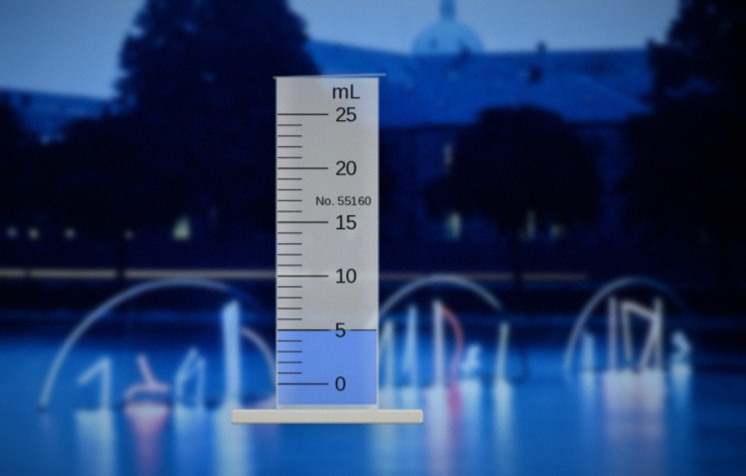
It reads 5 mL
